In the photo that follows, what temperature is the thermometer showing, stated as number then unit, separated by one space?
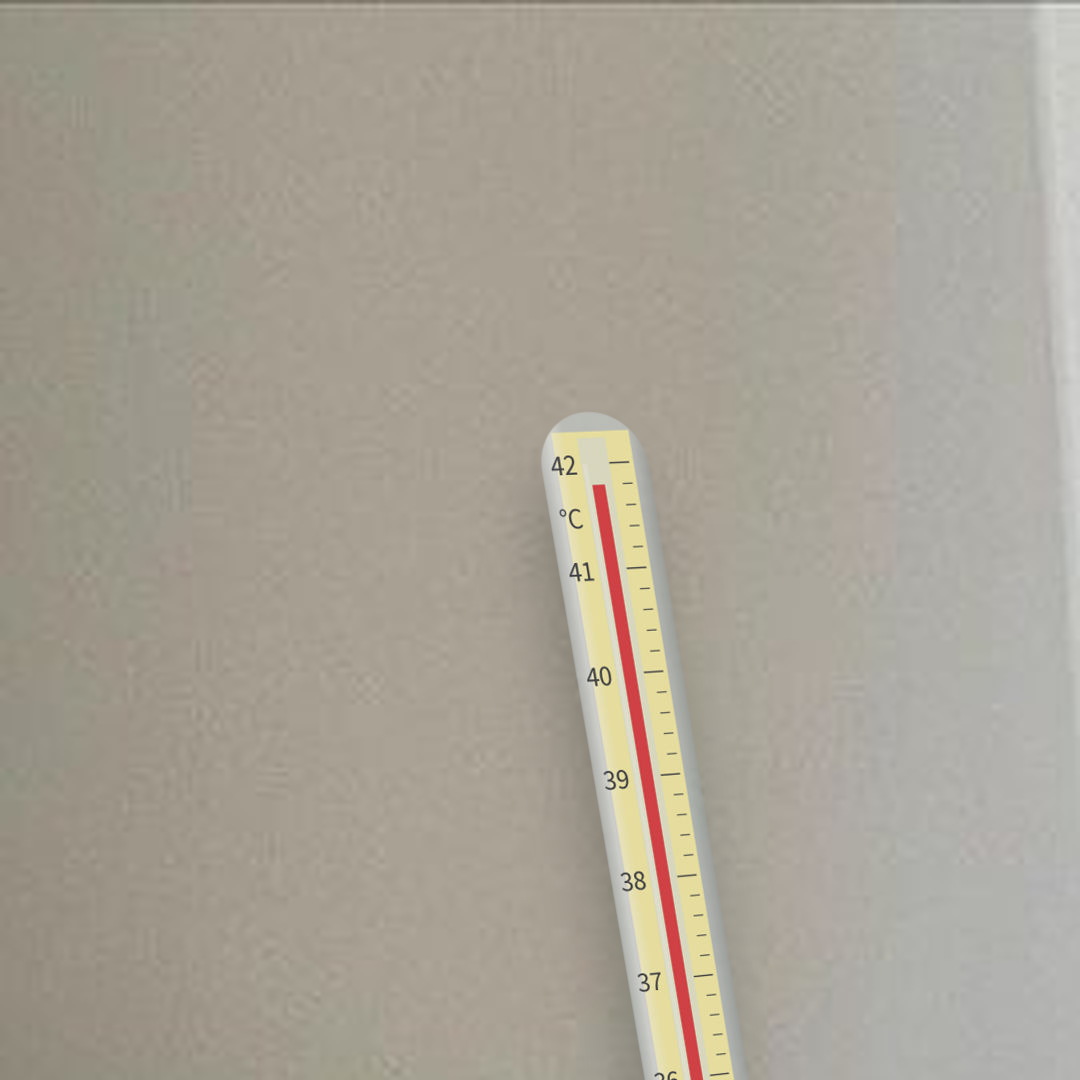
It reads 41.8 °C
